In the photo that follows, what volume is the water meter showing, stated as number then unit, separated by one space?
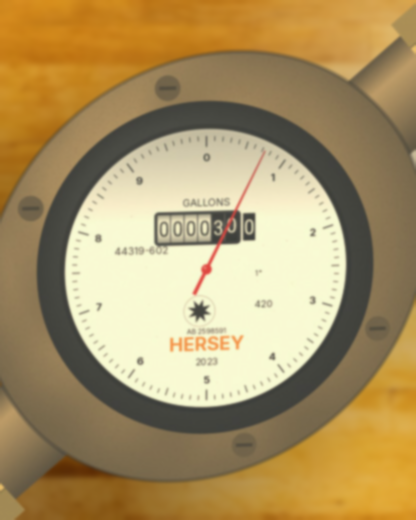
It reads 300.7 gal
